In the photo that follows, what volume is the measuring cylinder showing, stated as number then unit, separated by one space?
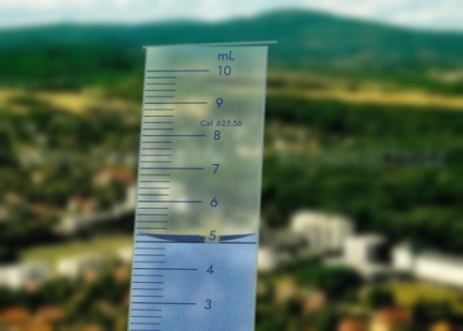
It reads 4.8 mL
